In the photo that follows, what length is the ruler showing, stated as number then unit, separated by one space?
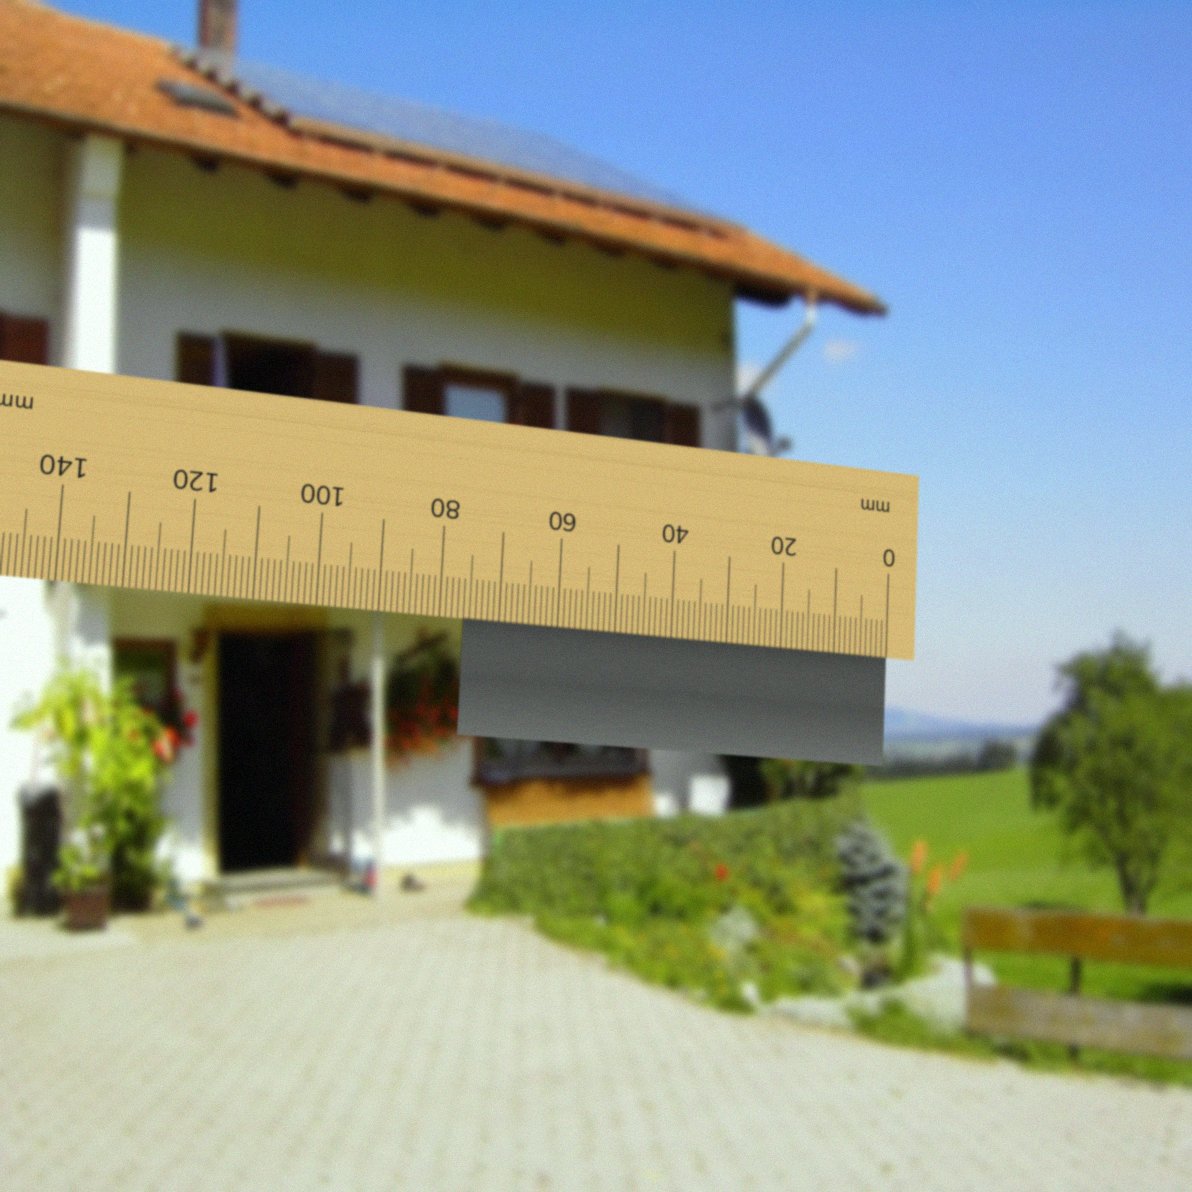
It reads 76 mm
